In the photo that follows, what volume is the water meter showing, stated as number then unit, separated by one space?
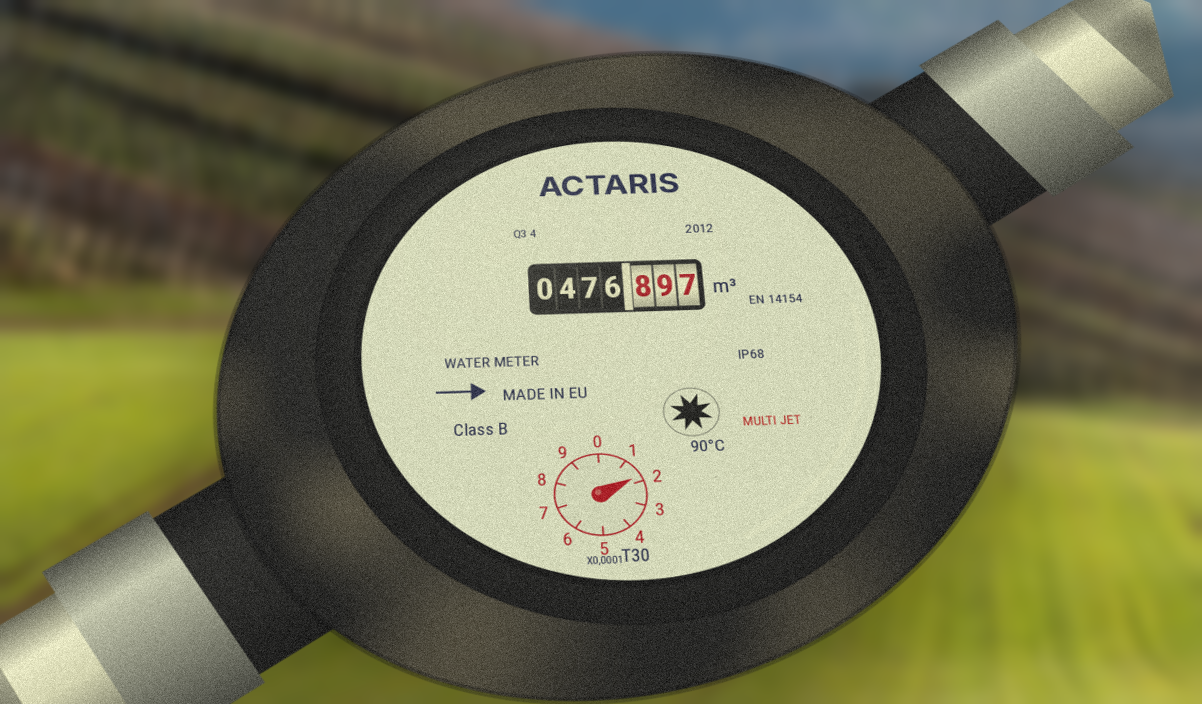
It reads 476.8971 m³
